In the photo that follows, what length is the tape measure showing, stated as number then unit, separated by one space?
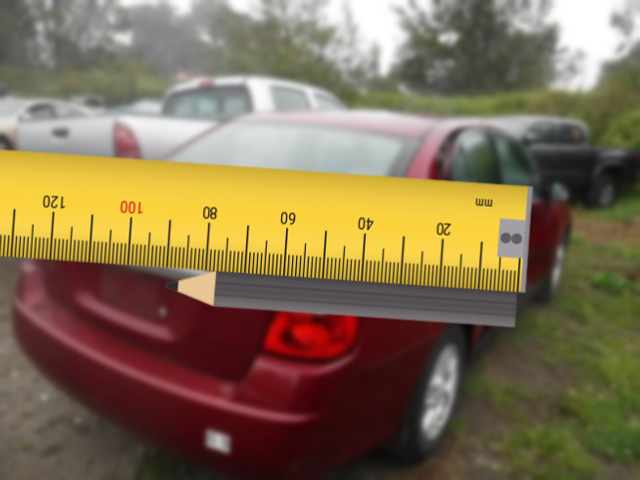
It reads 90 mm
